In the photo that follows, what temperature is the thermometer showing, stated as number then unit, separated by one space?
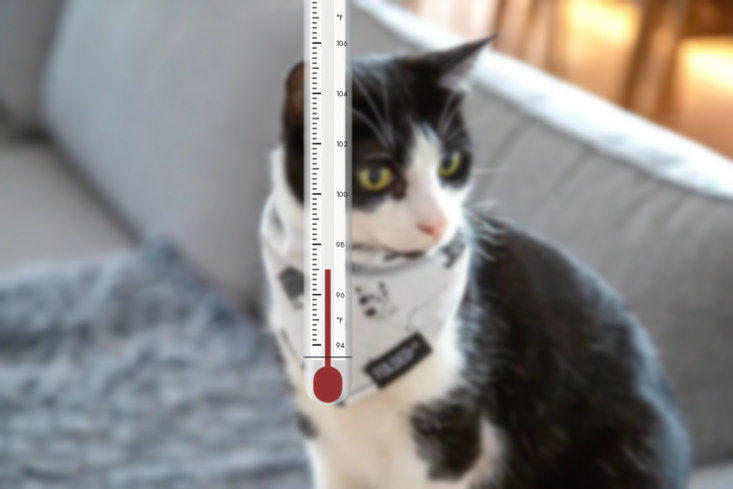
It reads 97 °F
